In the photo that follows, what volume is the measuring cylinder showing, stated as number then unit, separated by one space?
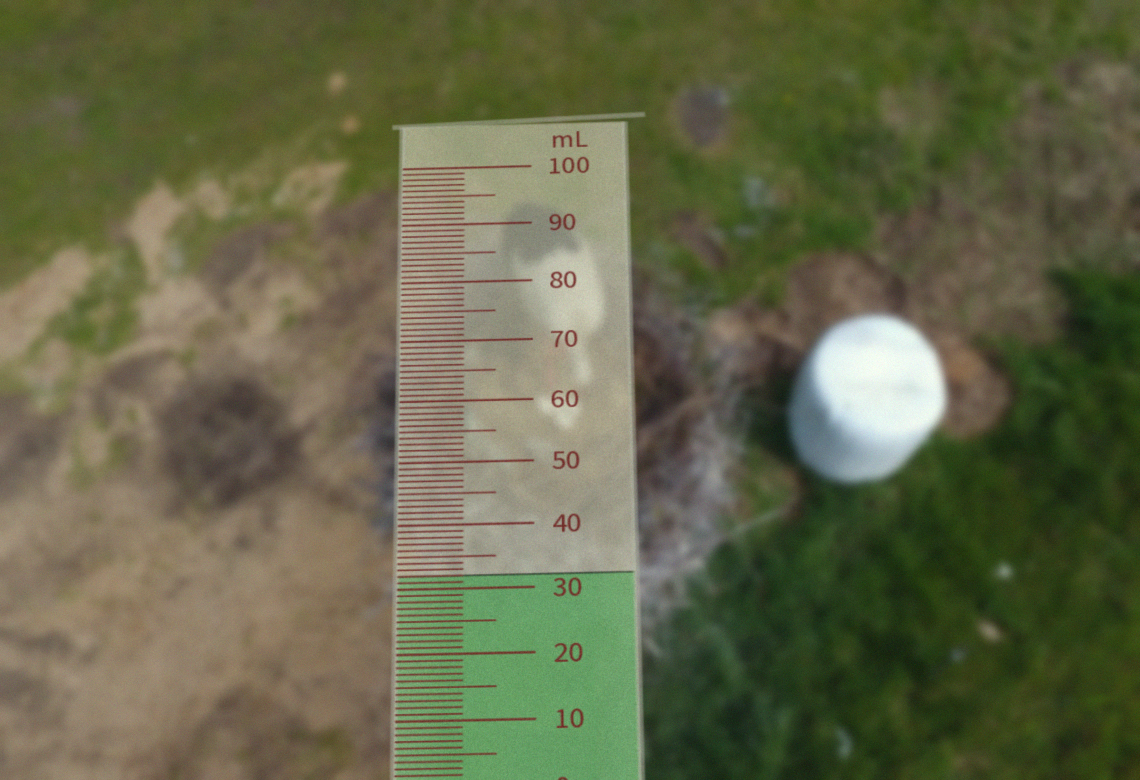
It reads 32 mL
